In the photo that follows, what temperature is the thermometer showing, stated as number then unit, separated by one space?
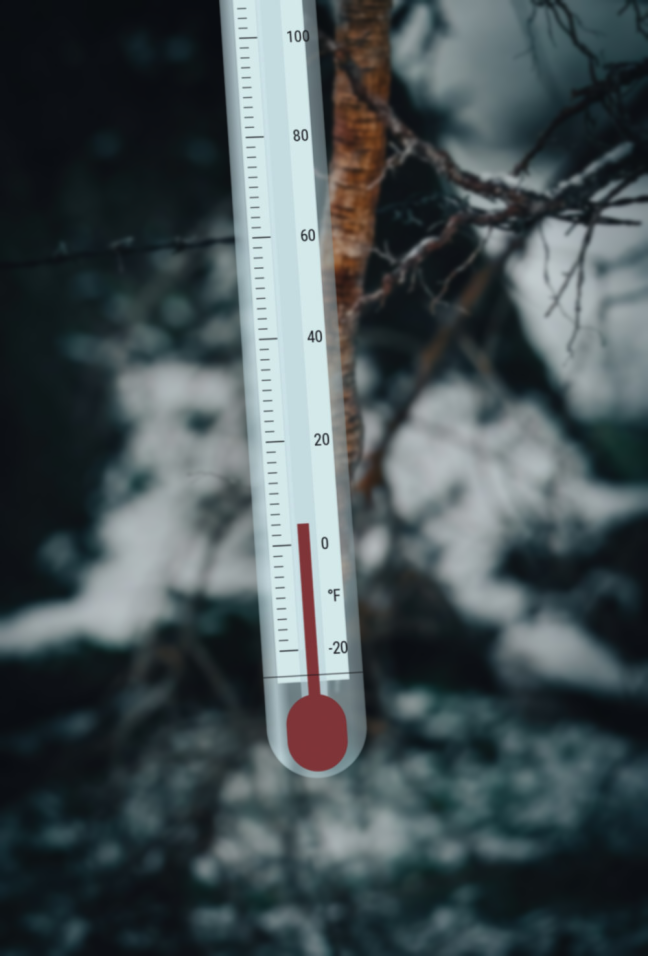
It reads 4 °F
